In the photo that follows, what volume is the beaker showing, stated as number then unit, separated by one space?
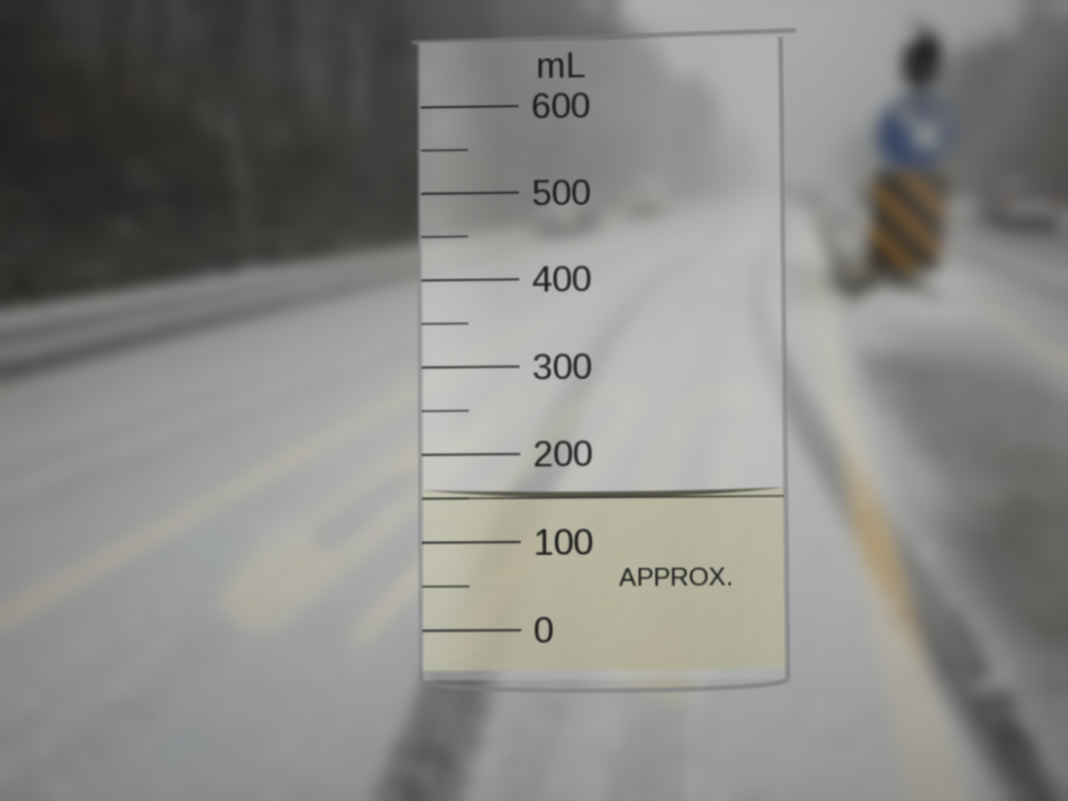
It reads 150 mL
